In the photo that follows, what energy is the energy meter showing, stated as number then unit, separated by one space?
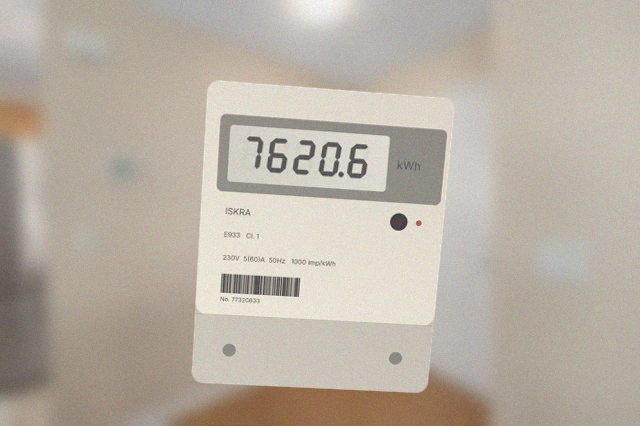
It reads 7620.6 kWh
